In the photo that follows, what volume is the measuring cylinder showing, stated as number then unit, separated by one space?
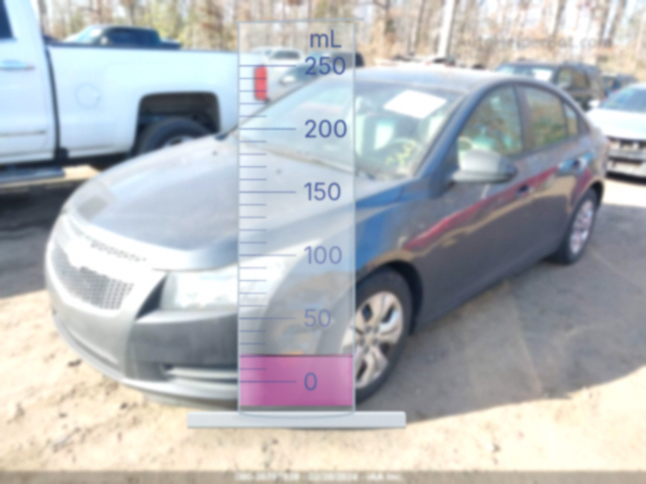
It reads 20 mL
